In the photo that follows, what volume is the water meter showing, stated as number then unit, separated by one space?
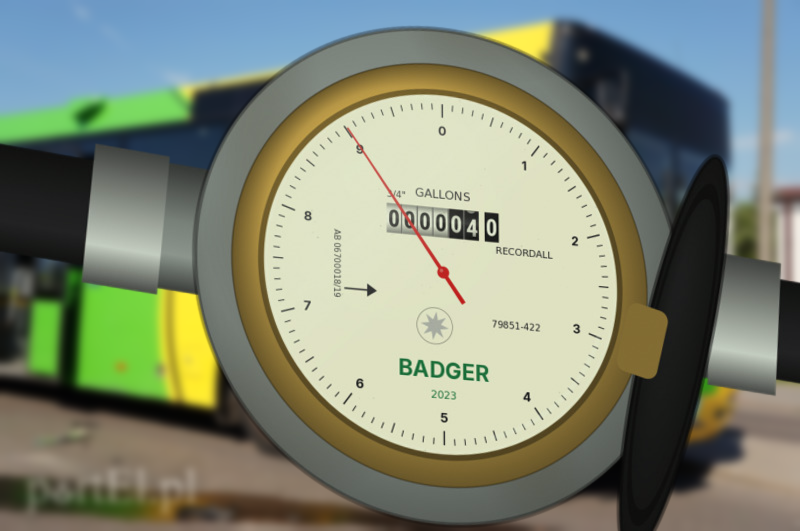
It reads 39.0 gal
